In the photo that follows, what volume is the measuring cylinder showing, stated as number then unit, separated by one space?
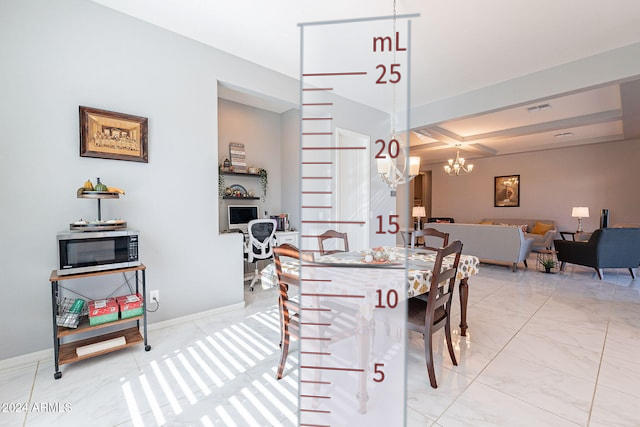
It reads 12 mL
